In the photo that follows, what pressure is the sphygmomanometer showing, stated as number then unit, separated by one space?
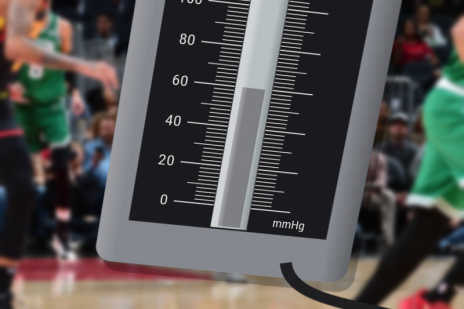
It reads 60 mmHg
